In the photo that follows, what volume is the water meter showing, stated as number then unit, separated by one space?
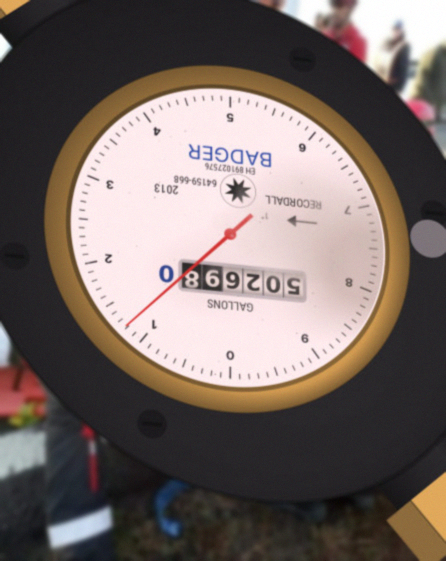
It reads 5026981.2 gal
